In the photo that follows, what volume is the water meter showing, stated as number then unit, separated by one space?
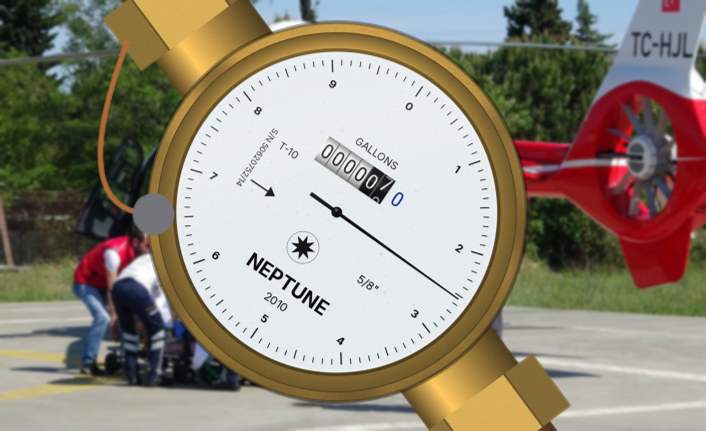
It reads 72.5 gal
